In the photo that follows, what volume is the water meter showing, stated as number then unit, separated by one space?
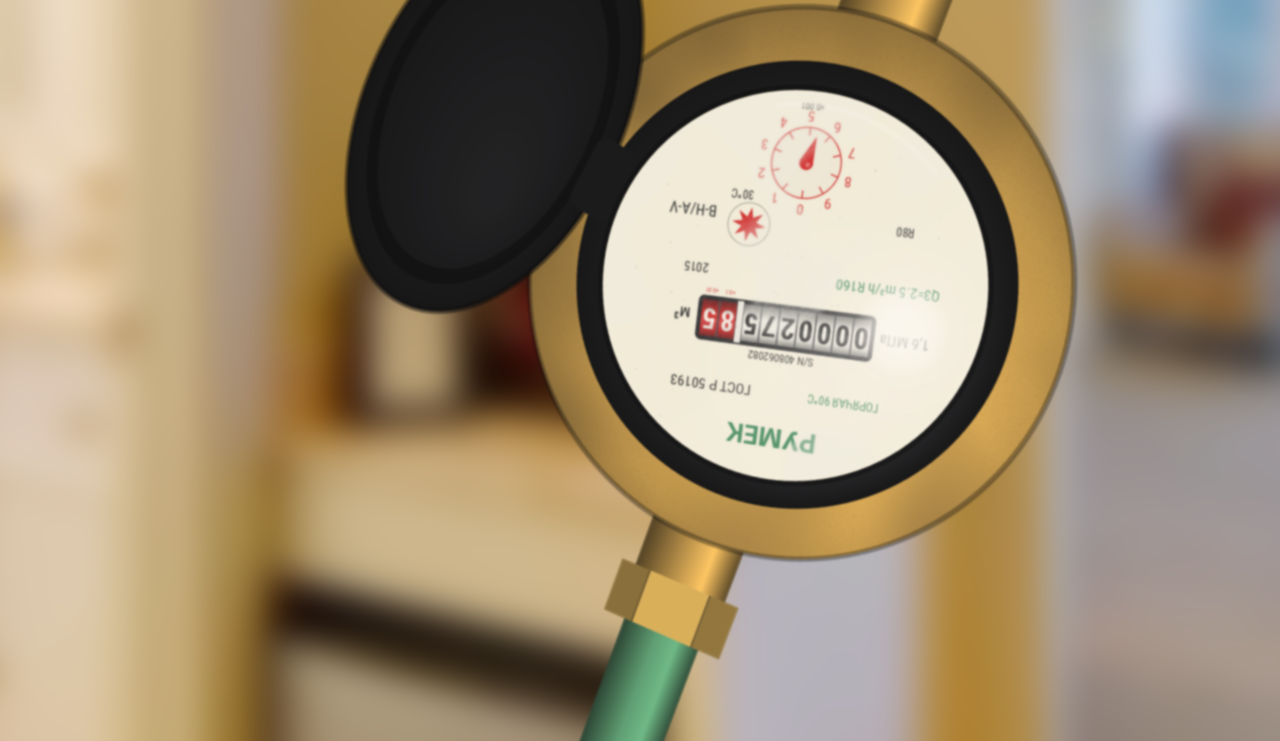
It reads 275.855 m³
